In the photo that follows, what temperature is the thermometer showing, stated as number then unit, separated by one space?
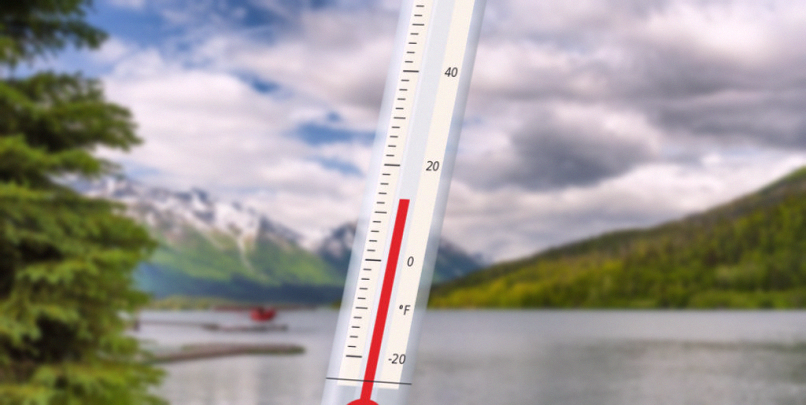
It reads 13 °F
